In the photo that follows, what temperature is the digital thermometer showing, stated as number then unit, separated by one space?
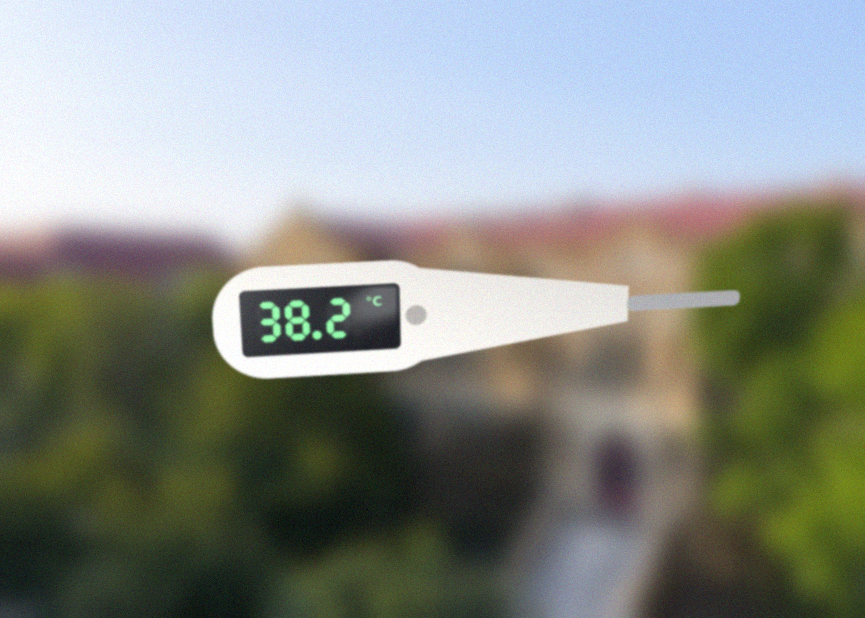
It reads 38.2 °C
